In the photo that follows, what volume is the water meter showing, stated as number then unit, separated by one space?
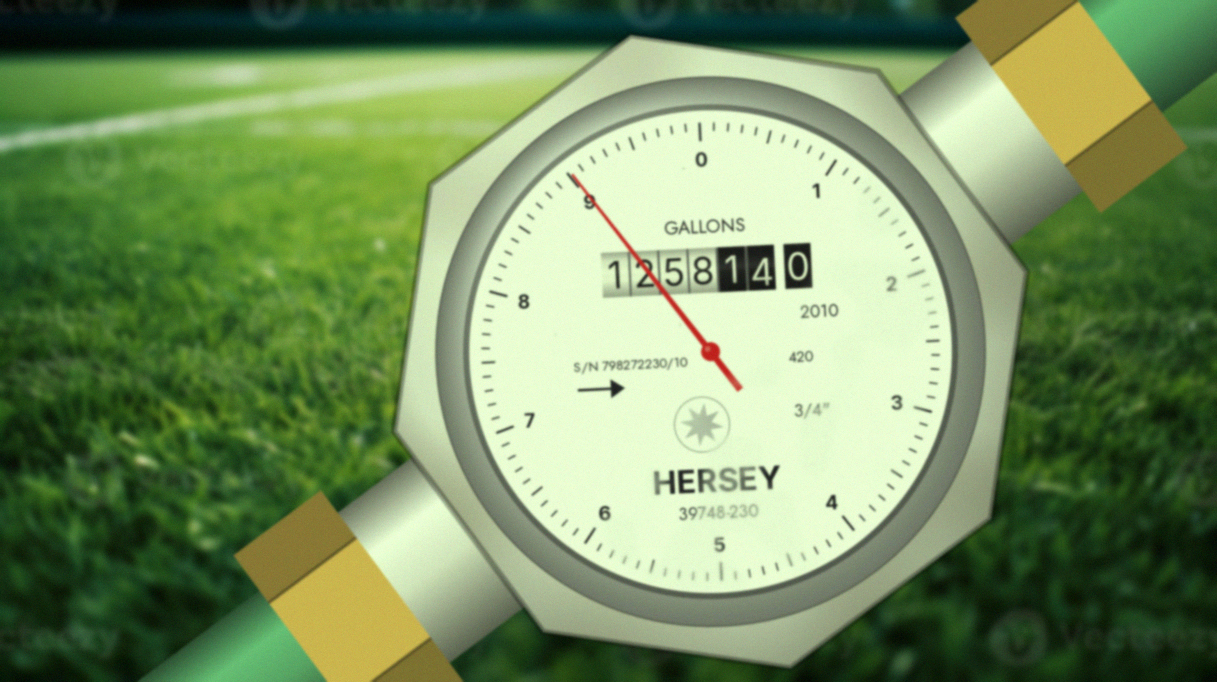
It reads 1258139.0 gal
